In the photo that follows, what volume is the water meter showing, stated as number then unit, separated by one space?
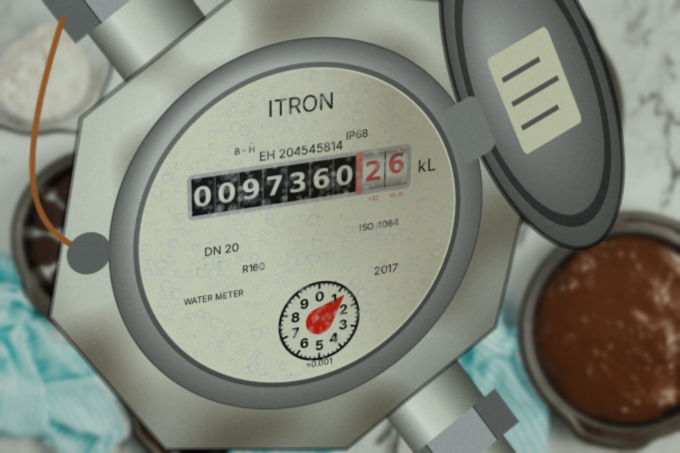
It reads 97360.261 kL
